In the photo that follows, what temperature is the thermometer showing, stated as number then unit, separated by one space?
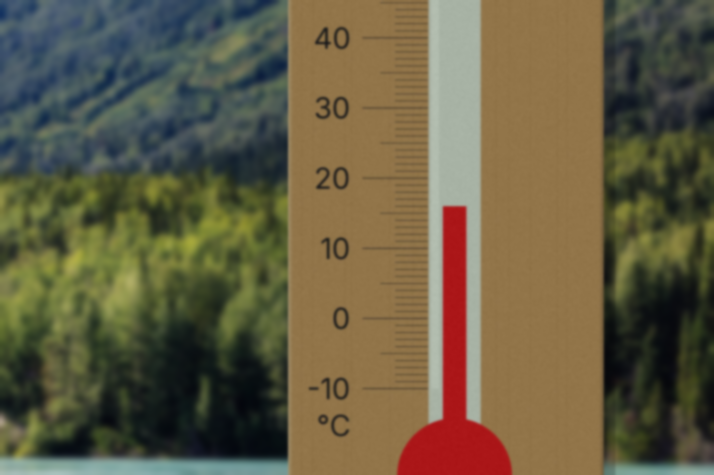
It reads 16 °C
